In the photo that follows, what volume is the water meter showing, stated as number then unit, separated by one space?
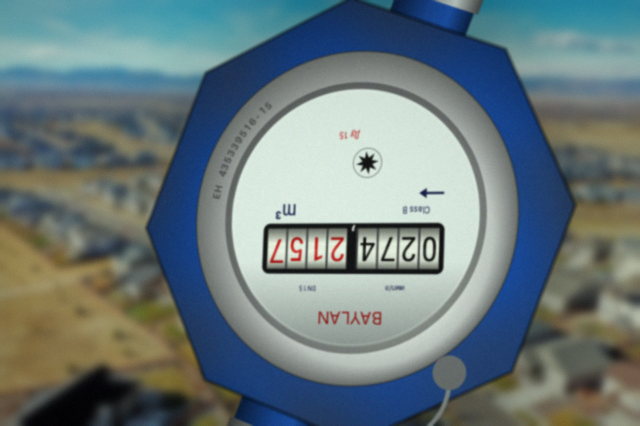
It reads 274.2157 m³
